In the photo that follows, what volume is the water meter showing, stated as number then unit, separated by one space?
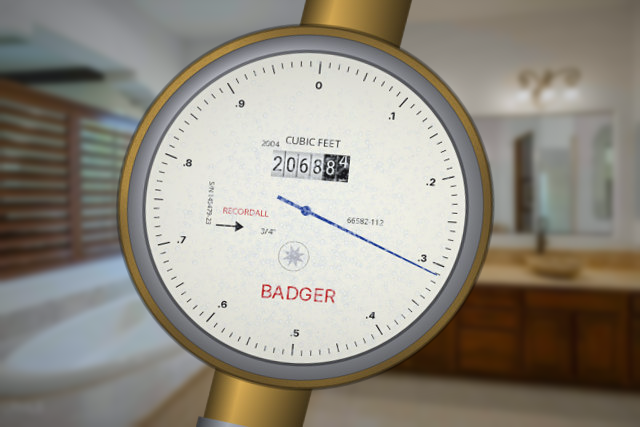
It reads 206884.31 ft³
